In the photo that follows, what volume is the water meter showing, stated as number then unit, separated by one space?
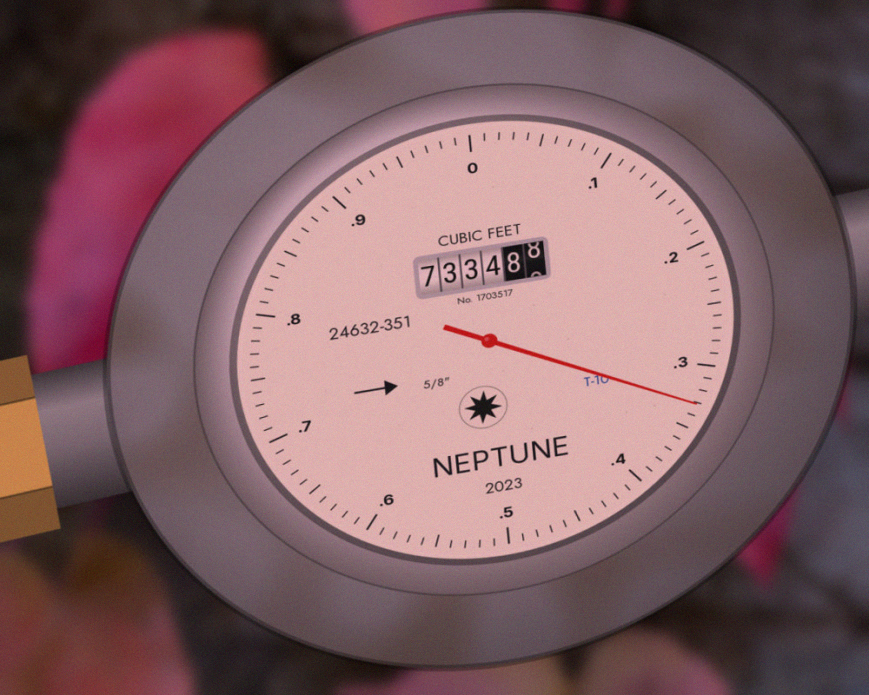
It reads 733488.33 ft³
